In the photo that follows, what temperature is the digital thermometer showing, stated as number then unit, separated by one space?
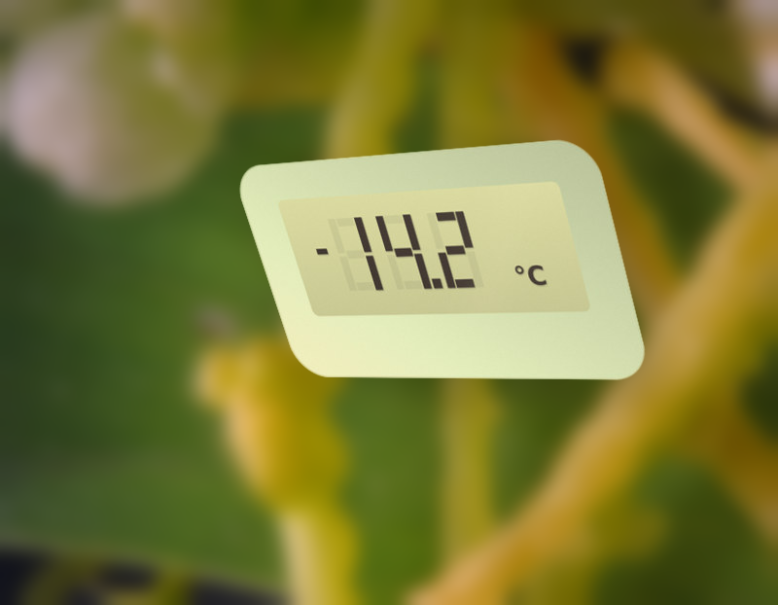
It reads -14.2 °C
